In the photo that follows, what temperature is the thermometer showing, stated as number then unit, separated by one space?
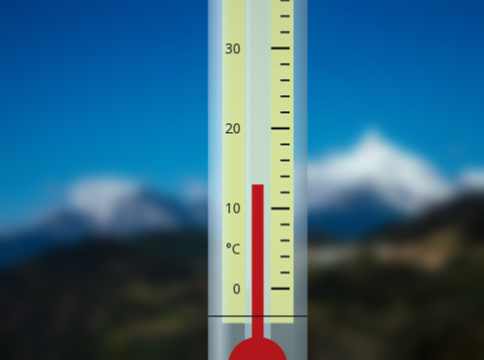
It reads 13 °C
